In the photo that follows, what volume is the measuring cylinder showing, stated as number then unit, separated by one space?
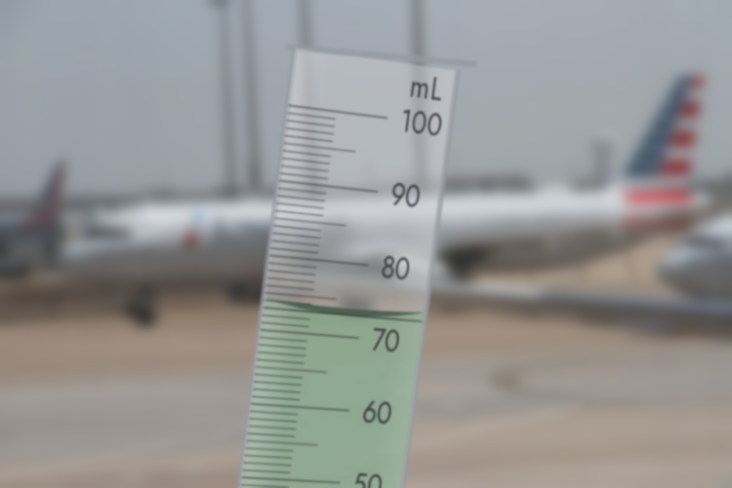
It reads 73 mL
